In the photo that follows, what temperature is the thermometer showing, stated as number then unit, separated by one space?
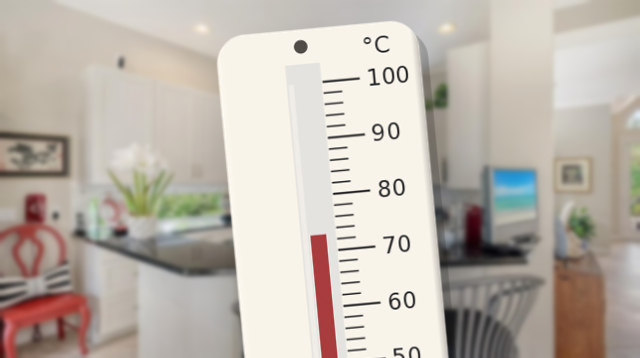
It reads 73 °C
